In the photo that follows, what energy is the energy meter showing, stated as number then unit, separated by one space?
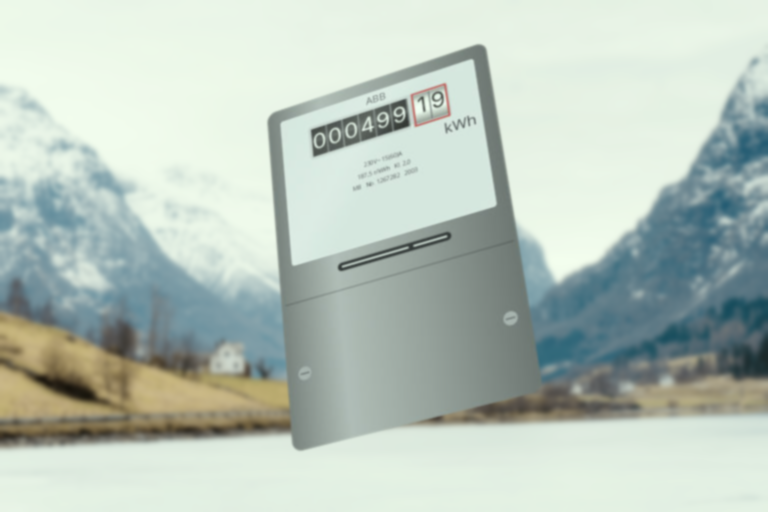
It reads 499.19 kWh
